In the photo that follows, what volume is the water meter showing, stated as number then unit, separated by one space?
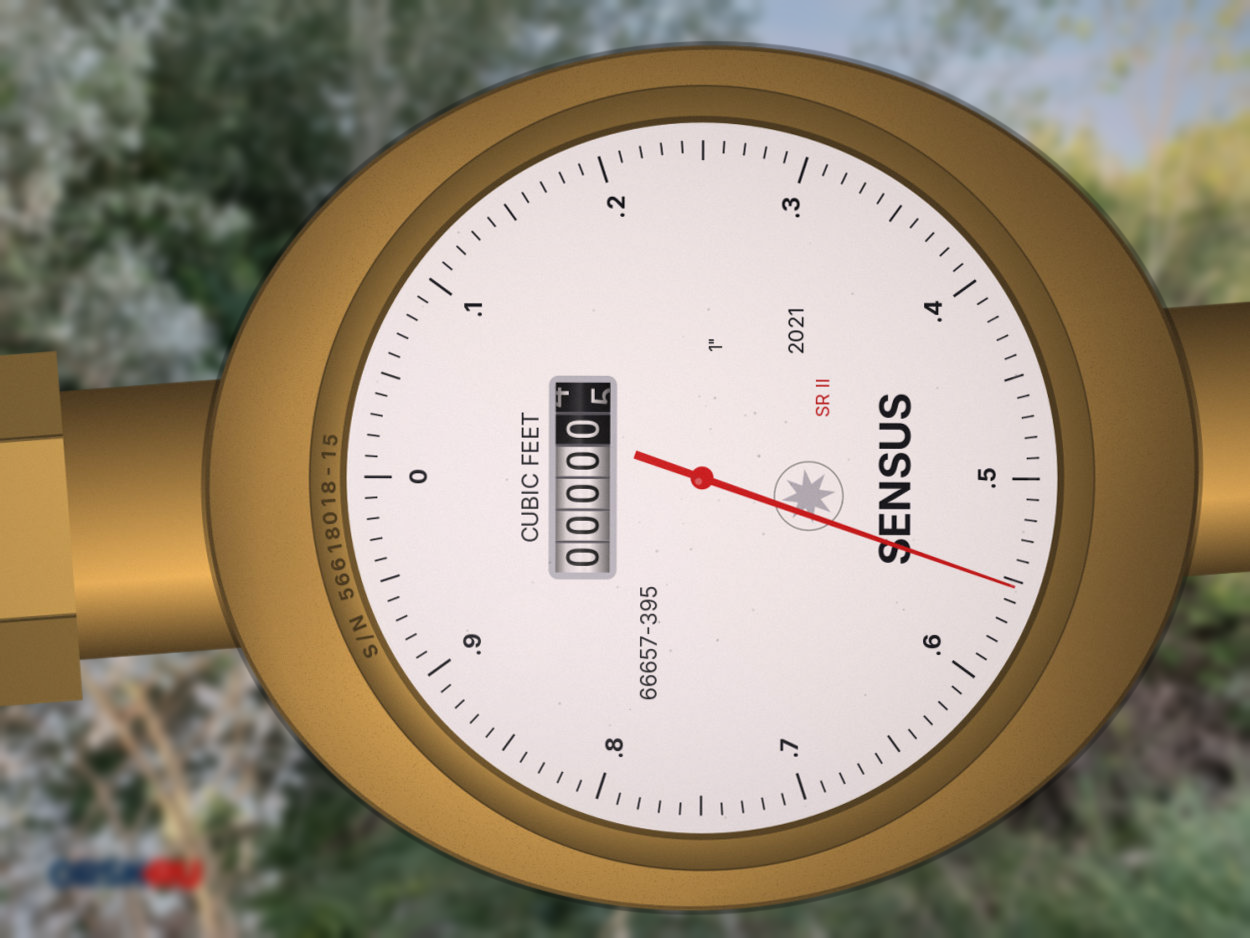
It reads 4.55 ft³
